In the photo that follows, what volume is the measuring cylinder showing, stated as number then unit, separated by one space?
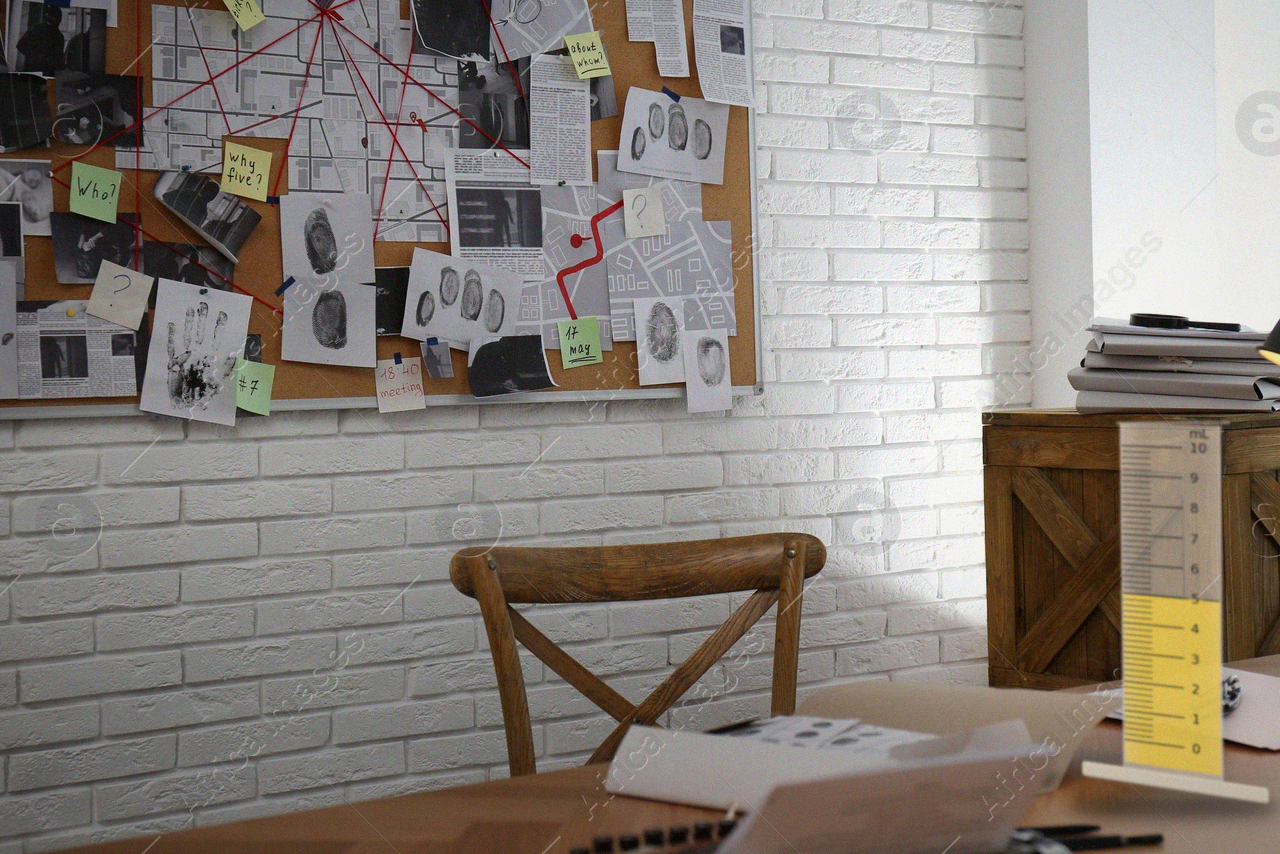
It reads 5 mL
